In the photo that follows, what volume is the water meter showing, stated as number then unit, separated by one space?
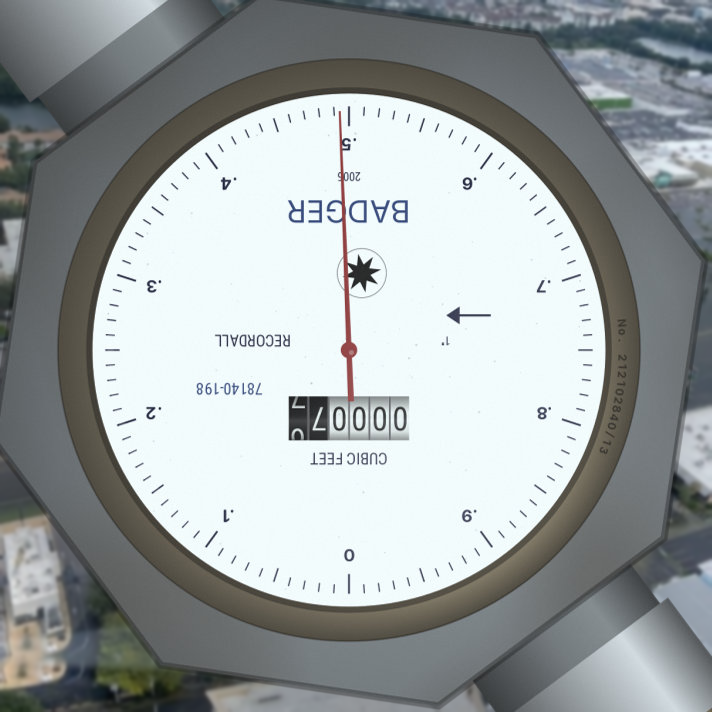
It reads 76.49 ft³
